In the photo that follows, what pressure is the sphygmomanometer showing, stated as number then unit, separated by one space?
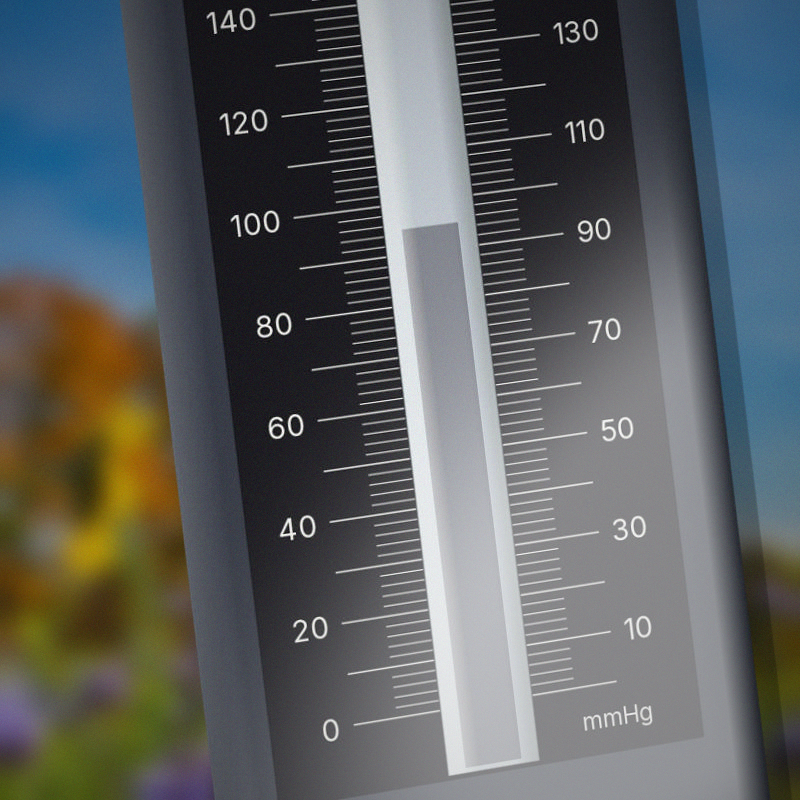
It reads 95 mmHg
